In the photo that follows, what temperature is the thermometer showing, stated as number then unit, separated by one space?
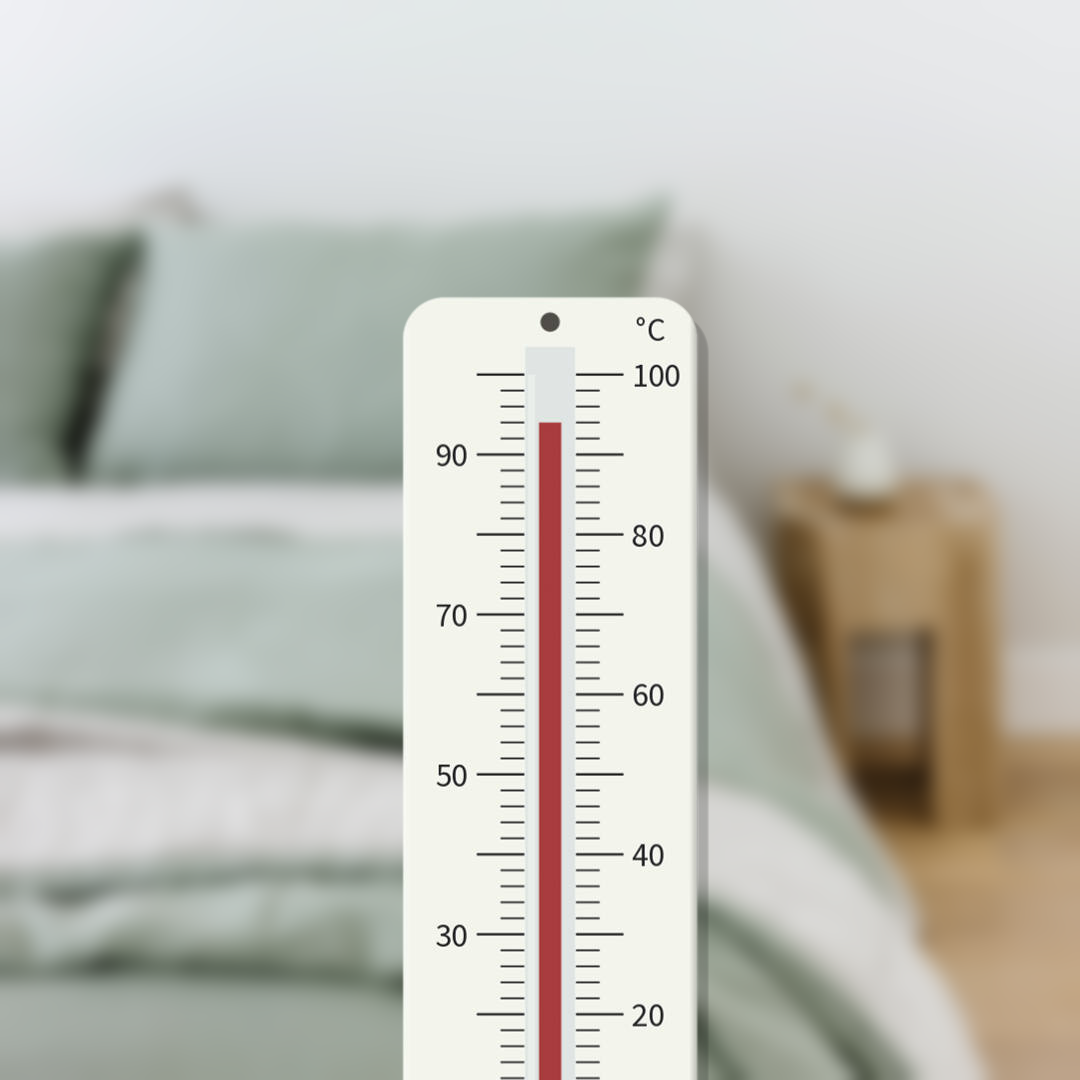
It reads 94 °C
